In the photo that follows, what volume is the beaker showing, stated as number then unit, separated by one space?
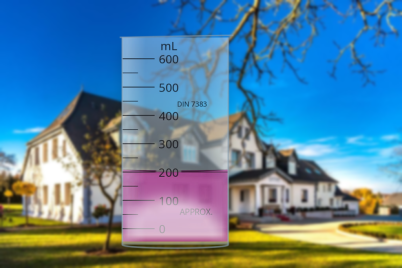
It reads 200 mL
